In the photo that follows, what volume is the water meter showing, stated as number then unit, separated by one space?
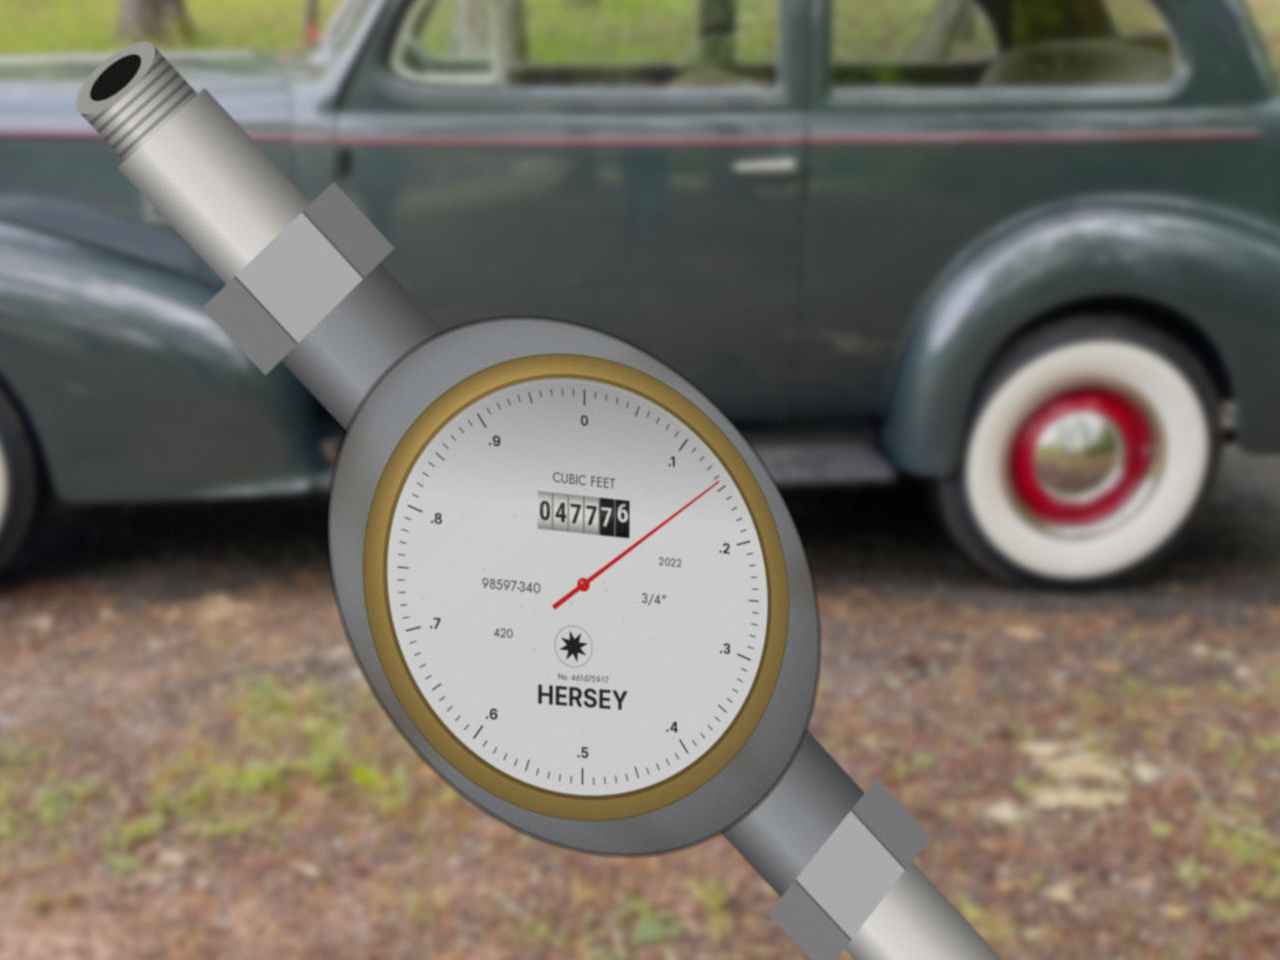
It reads 47776.14 ft³
